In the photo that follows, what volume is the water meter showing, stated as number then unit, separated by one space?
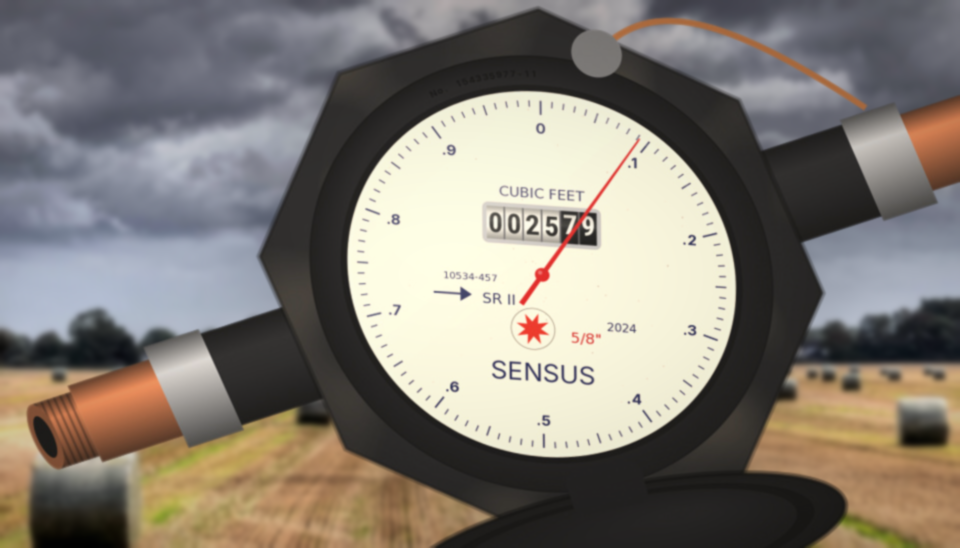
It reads 2579.09 ft³
